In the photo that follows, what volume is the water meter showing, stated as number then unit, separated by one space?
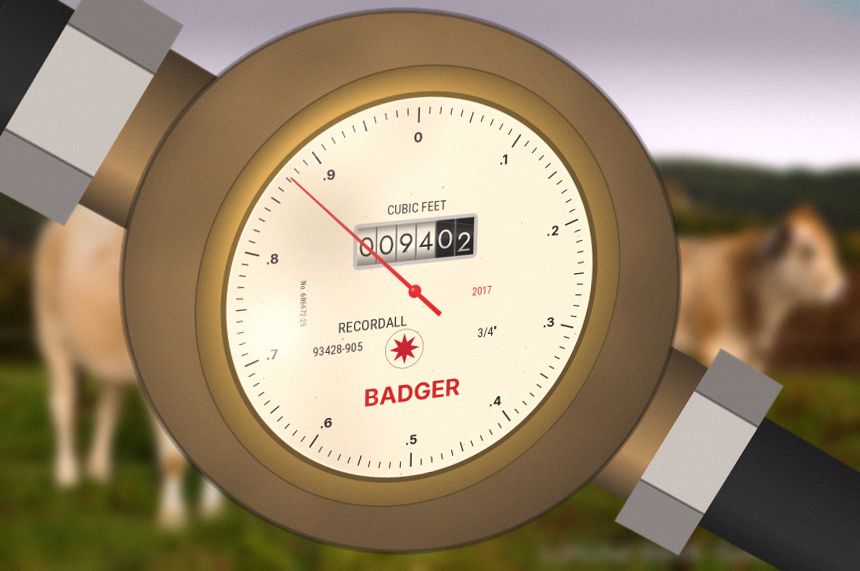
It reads 9401.87 ft³
